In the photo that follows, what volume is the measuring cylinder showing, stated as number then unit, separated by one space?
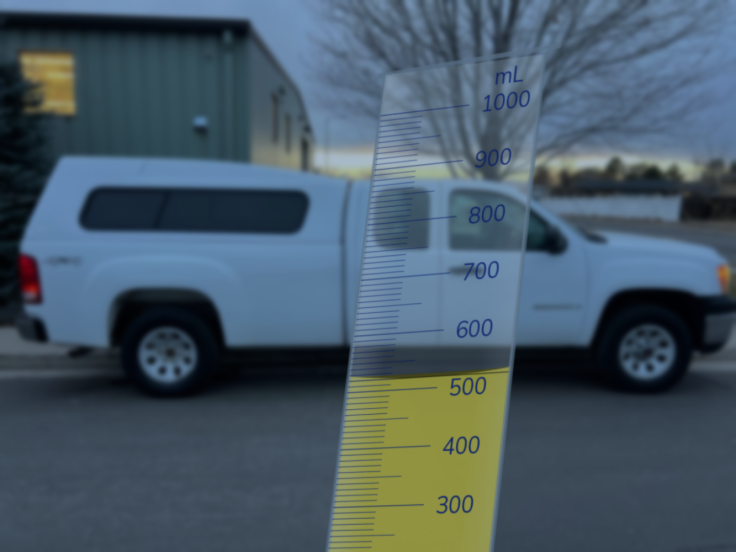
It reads 520 mL
